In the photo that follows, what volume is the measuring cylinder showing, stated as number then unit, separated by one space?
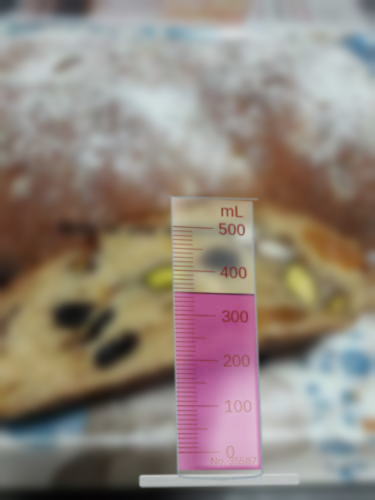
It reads 350 mL
